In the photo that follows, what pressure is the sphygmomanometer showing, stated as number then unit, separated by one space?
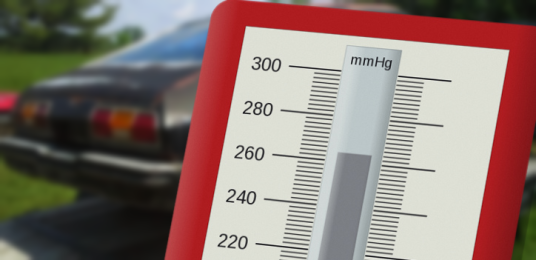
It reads 264 mmHg
